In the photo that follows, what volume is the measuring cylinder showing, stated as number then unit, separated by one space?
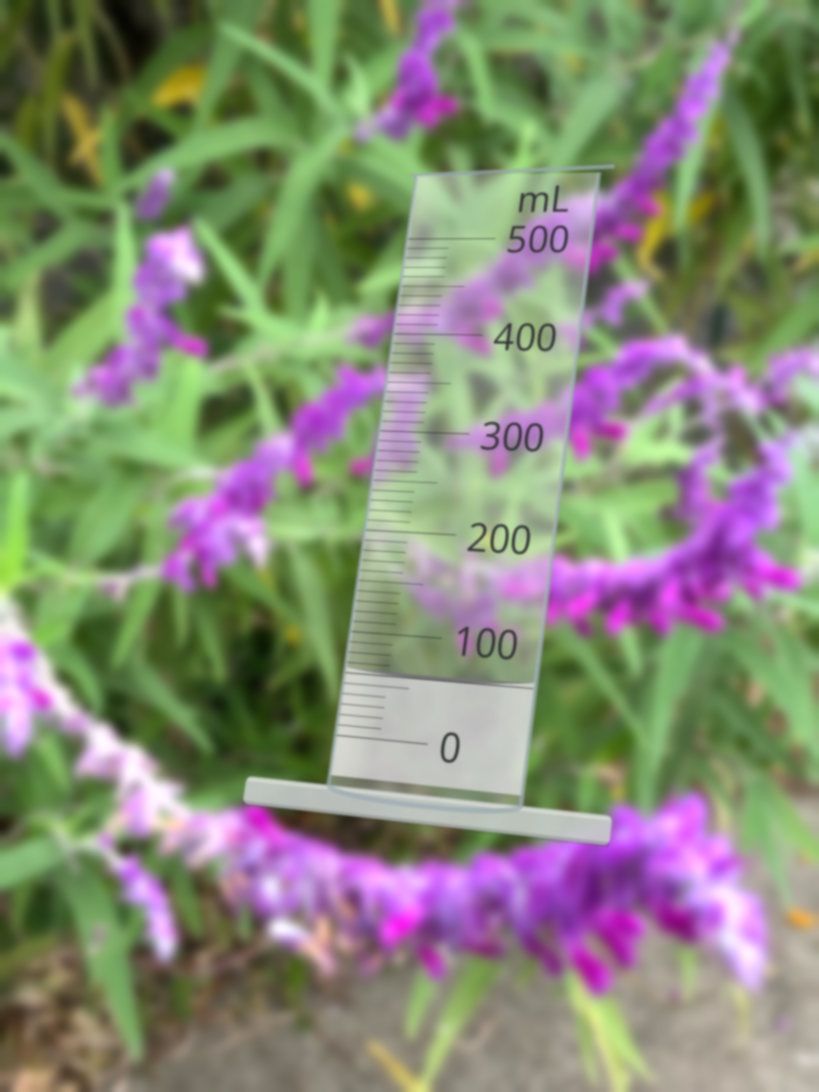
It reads 60 mL
